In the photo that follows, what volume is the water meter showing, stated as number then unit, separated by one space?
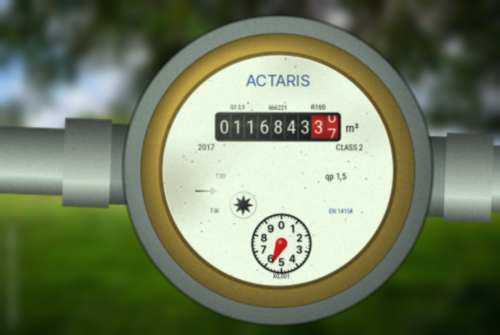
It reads 116843.365 m³
